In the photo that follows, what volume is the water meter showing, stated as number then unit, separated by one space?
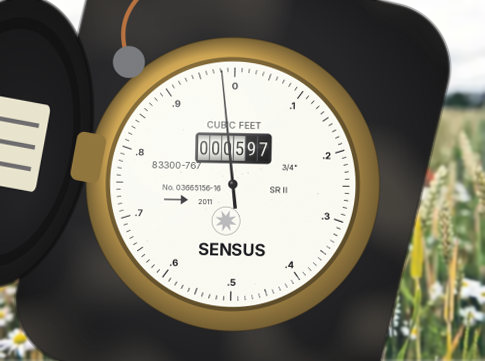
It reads 596.98 ft³
